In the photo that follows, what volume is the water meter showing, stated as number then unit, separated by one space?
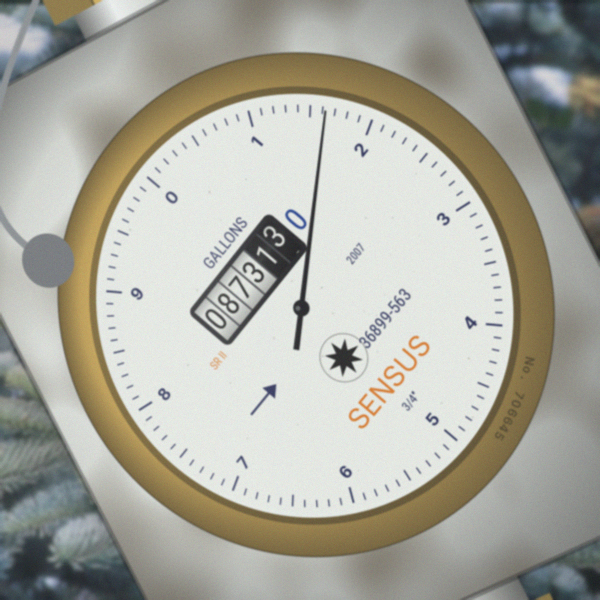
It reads 873131.6 gal
